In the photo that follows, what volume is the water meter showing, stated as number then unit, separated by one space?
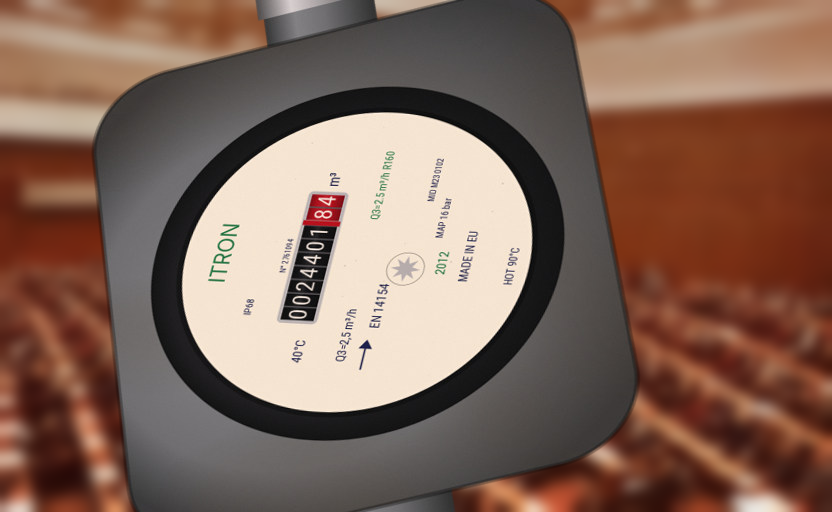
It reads 24401.84 m³
